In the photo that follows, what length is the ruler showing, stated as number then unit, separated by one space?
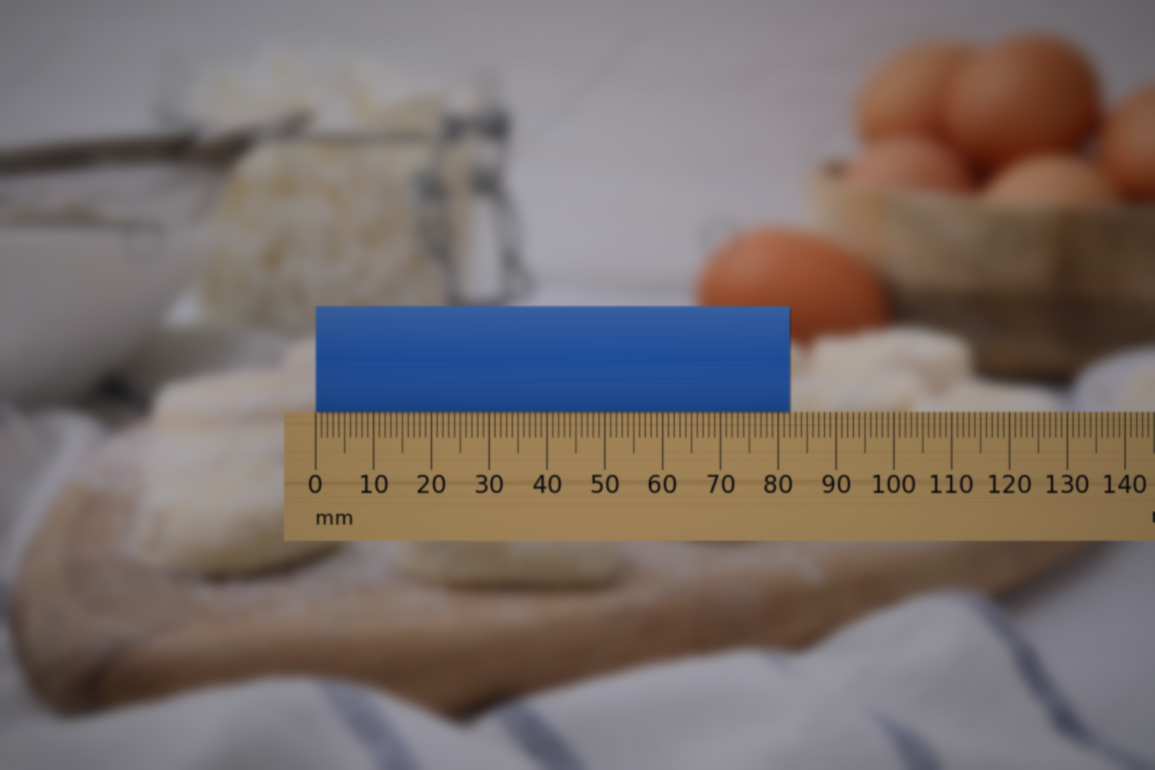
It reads 82 mm
